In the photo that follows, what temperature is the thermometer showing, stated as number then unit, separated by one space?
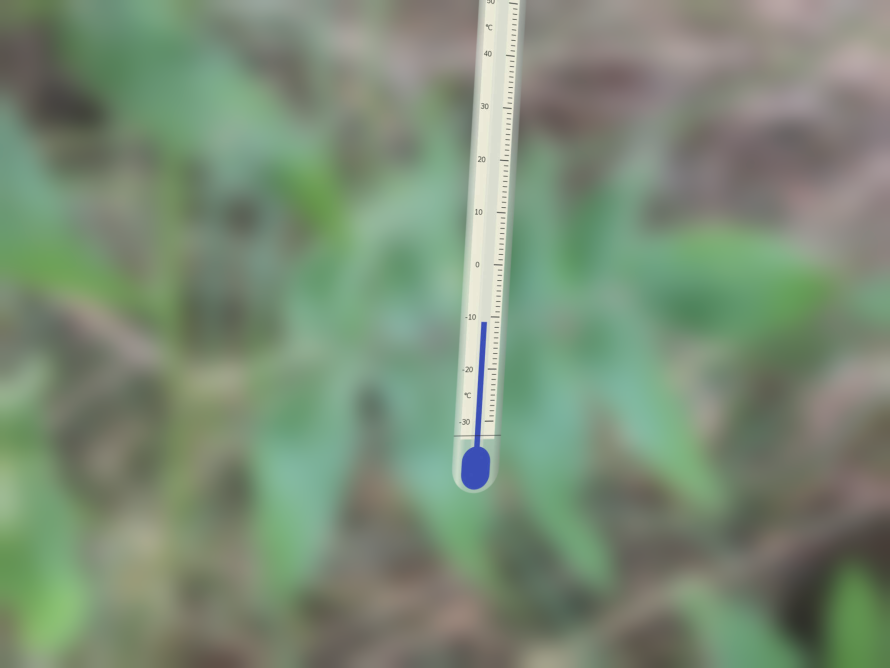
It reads -11 °C
